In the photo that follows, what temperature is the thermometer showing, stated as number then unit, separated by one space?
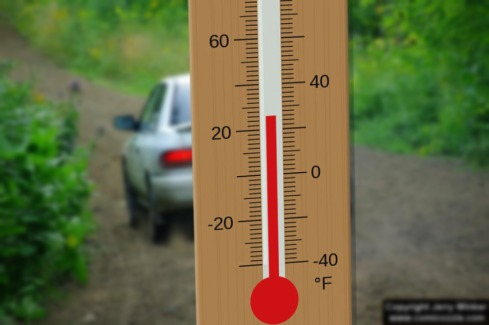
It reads 26 °F
